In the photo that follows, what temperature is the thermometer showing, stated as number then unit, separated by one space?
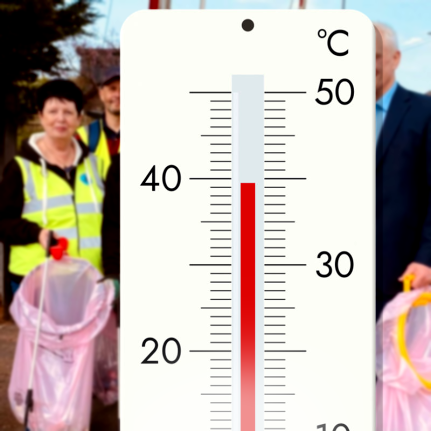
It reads 39.5 °C
